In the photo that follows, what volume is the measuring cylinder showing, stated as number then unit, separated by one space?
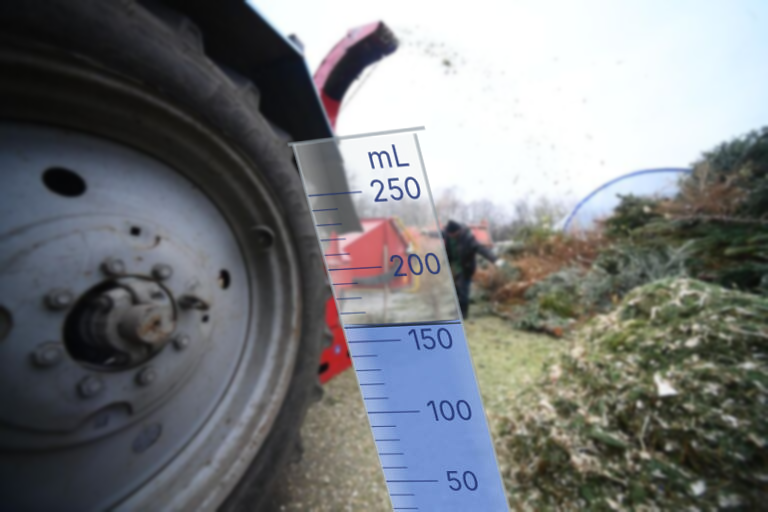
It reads 160 mL
